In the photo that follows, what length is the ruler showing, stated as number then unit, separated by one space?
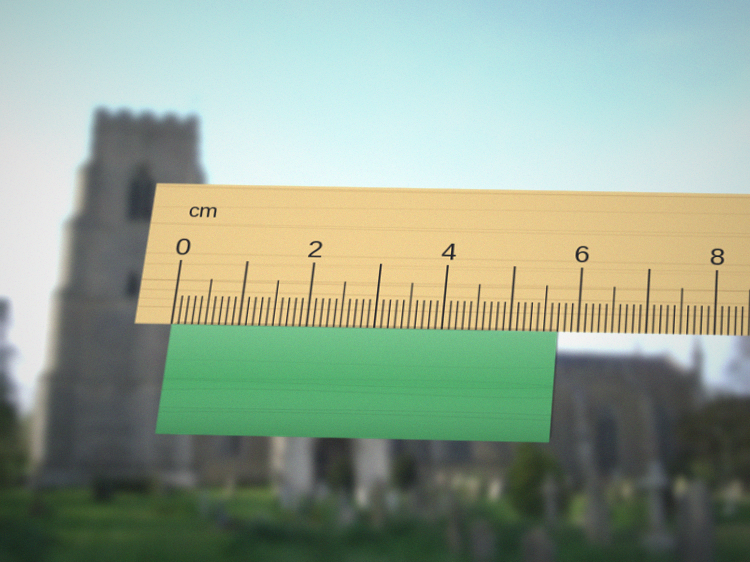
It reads 5.7 cm
